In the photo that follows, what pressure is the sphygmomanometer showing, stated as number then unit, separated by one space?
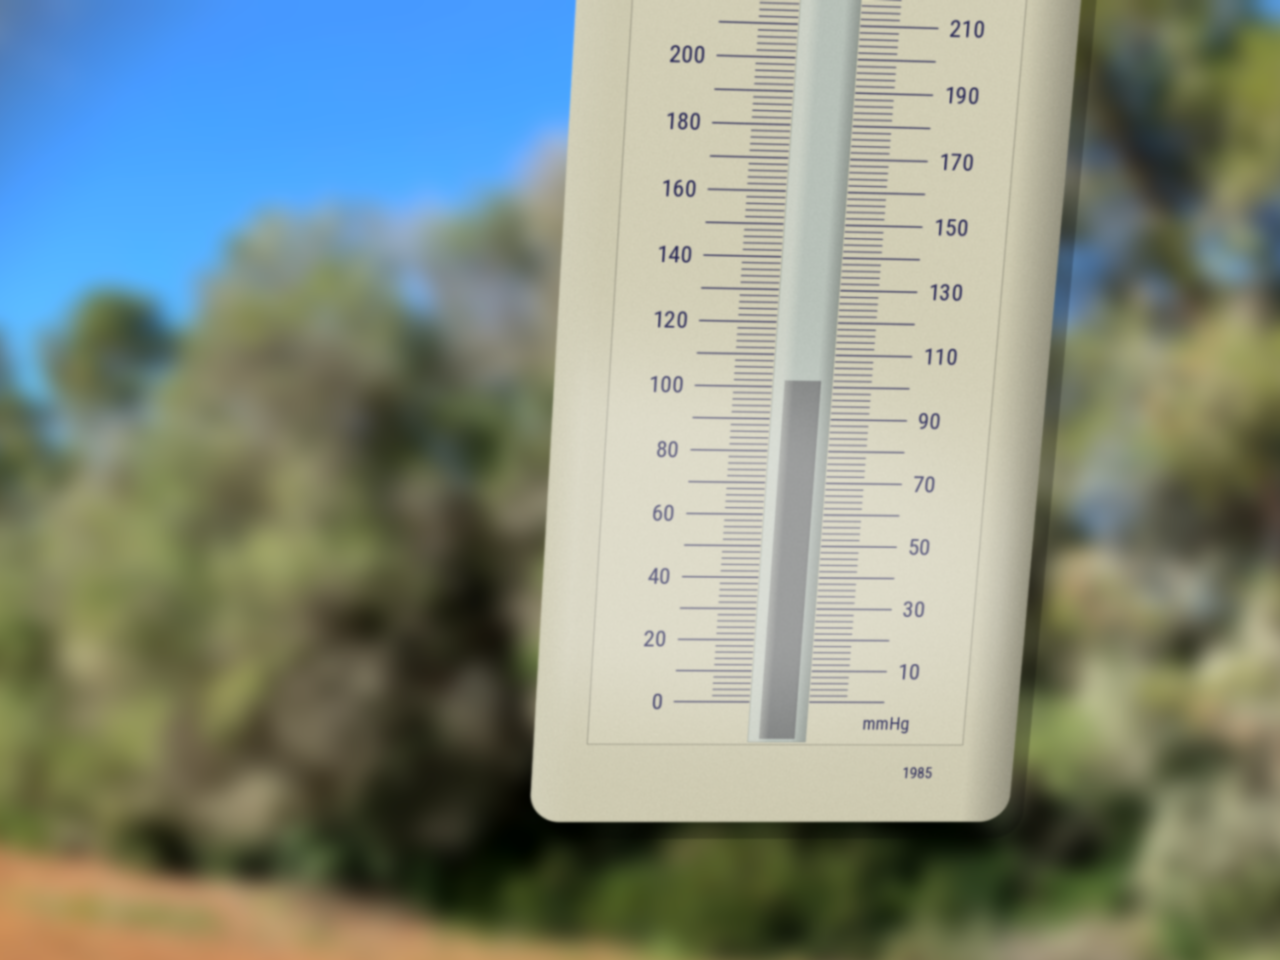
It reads 102 mmHg
